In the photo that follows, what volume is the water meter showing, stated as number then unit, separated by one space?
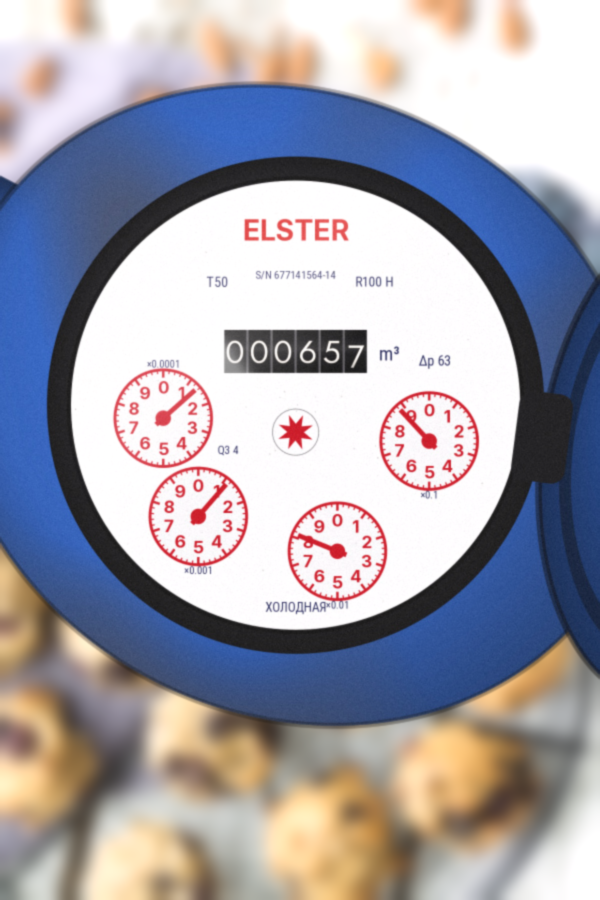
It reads 656.8811 m³
